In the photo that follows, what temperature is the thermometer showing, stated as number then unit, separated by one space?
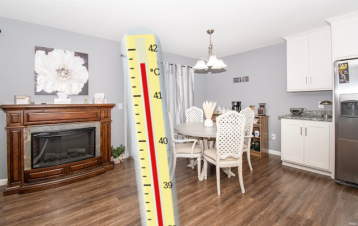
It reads 41.7 °C
